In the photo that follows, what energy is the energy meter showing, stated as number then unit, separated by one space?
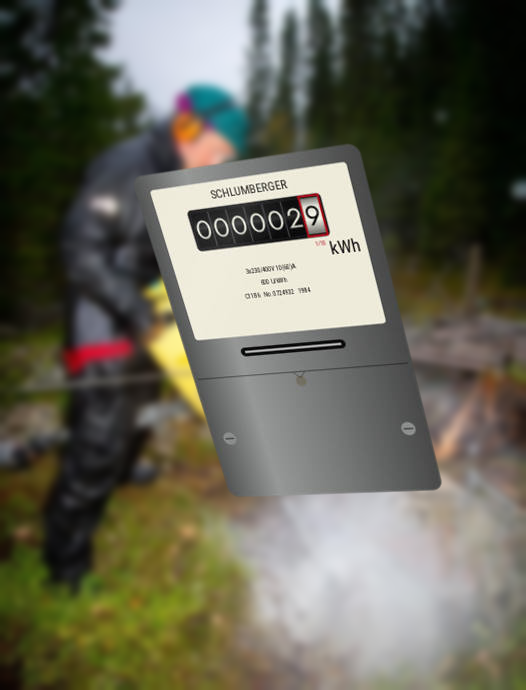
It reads 2.9 kWh
